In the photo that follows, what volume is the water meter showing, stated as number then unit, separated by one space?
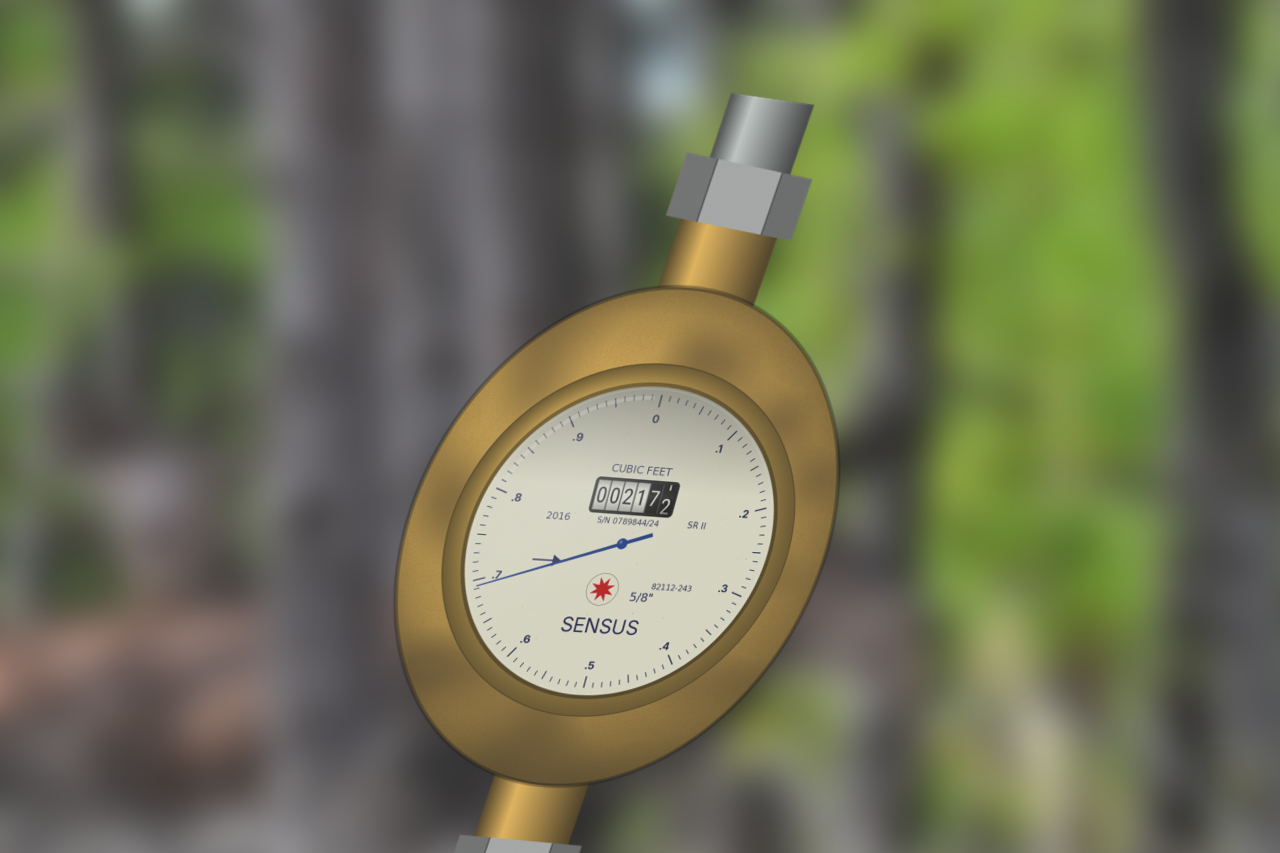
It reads 2171.69 ft³
